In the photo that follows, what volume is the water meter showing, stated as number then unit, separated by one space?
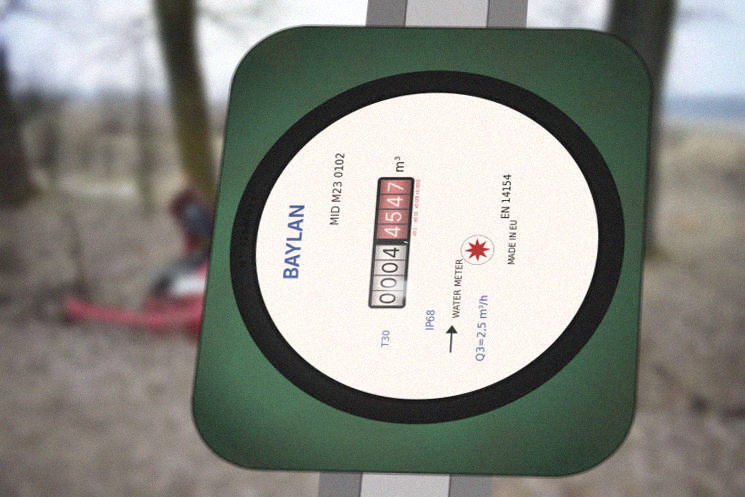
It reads 4.4547 m³
